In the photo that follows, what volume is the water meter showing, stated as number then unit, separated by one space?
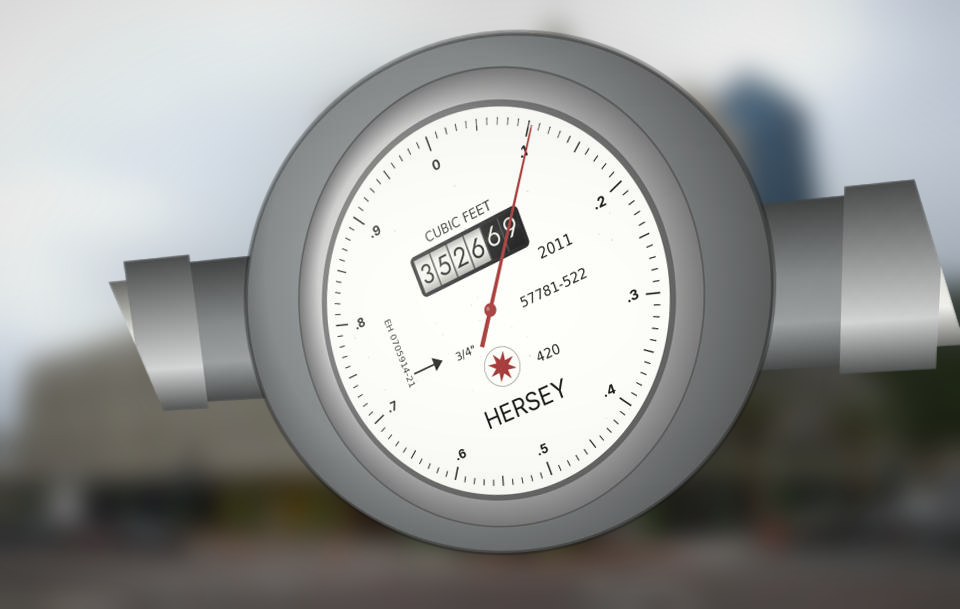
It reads 352669.10 ft³
